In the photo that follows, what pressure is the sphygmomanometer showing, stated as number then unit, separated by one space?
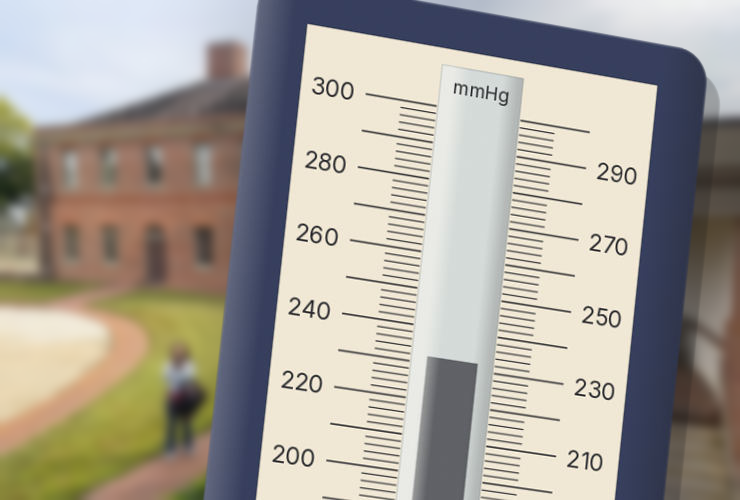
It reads 232 mmHg
